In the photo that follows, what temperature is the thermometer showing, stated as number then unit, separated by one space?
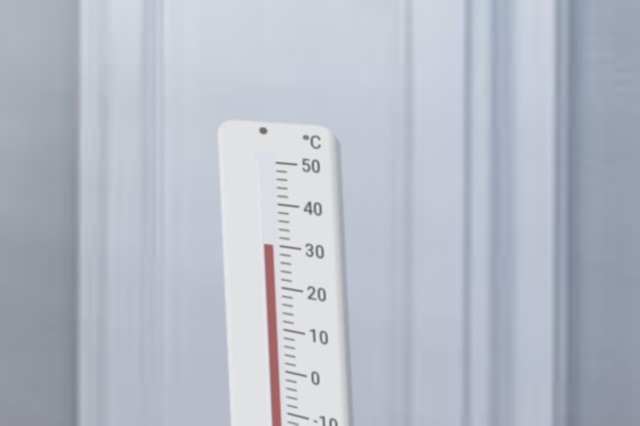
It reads 30 °C
